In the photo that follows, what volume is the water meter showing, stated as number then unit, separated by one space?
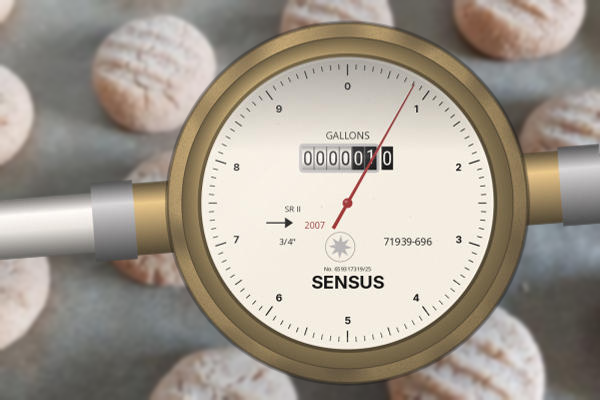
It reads 10.8 gal
